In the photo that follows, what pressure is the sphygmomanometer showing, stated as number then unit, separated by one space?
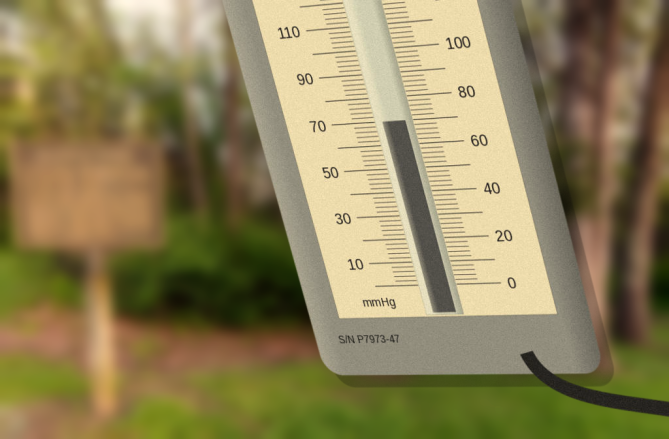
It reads 70 mmHg
